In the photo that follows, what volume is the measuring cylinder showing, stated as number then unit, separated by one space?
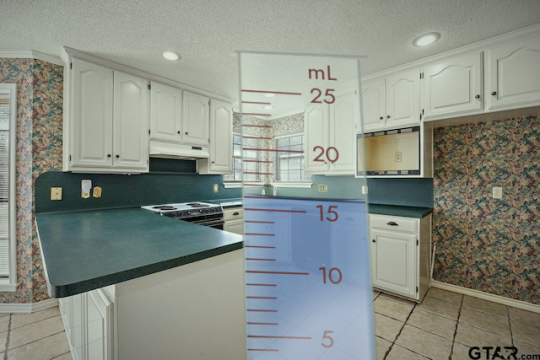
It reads 16 mL
